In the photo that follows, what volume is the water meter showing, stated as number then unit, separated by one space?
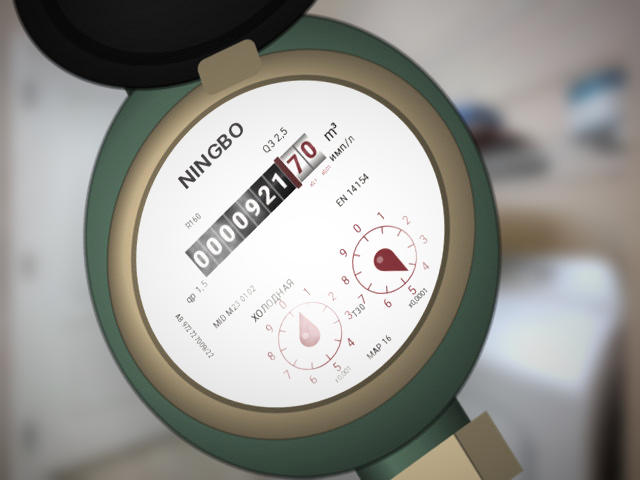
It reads 921.7004 m³
